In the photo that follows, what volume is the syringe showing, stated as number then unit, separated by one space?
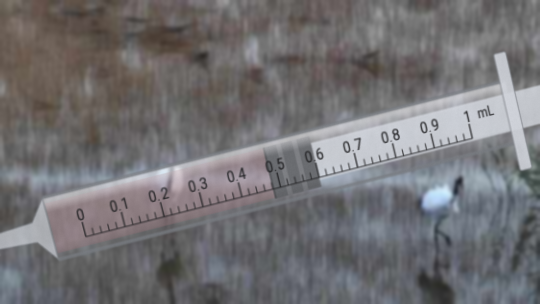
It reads 0.48 mL
